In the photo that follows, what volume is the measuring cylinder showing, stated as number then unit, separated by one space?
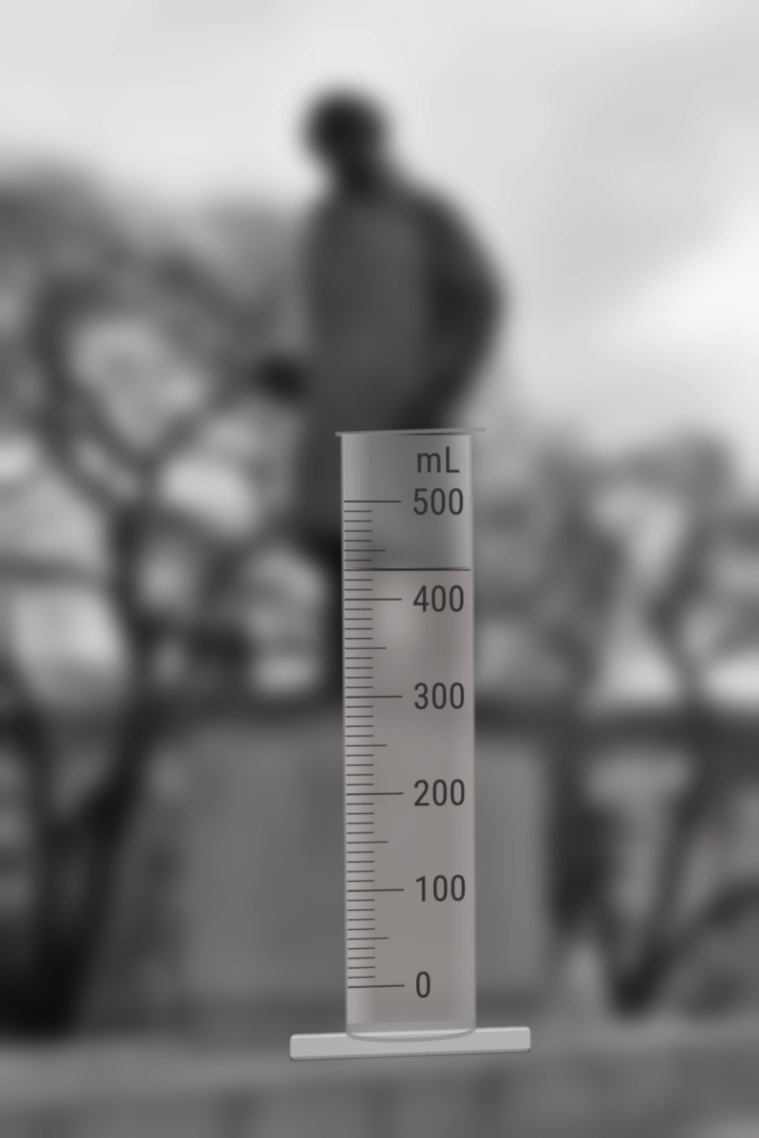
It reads 430 mL
